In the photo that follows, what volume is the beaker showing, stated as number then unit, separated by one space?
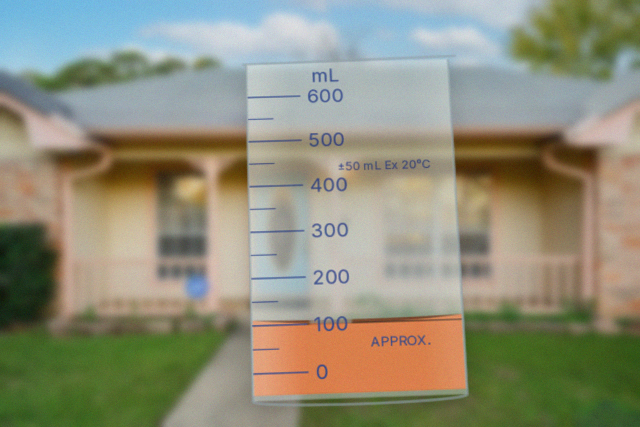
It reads 100 mL
